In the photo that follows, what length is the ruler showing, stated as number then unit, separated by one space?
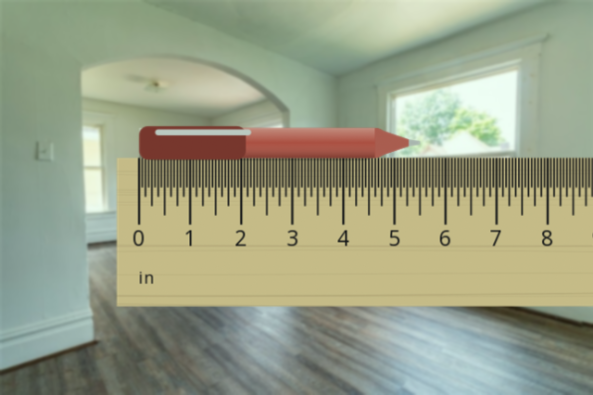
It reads 5.5 in
